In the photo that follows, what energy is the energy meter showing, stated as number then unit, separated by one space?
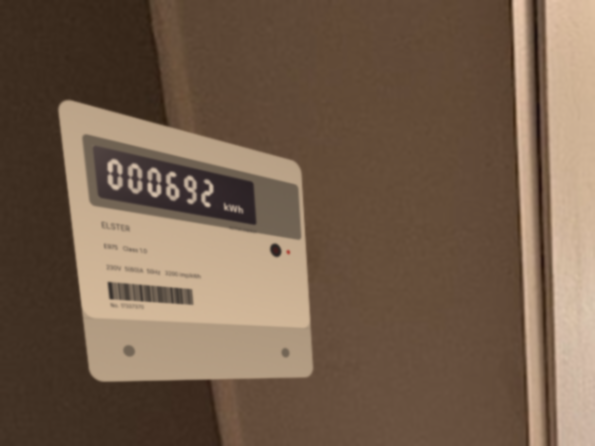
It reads 692 kWh
